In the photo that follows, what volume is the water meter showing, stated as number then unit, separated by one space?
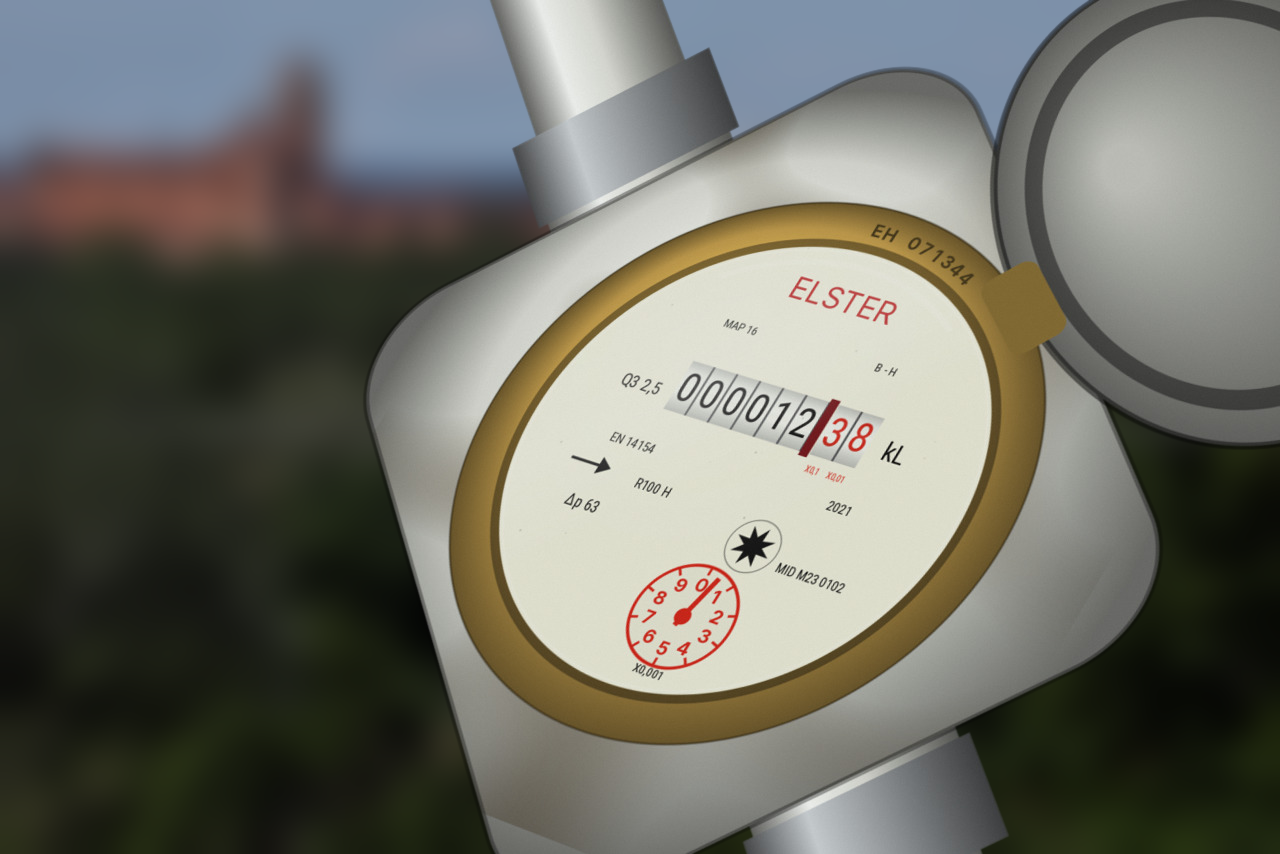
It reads 12.380 kL
